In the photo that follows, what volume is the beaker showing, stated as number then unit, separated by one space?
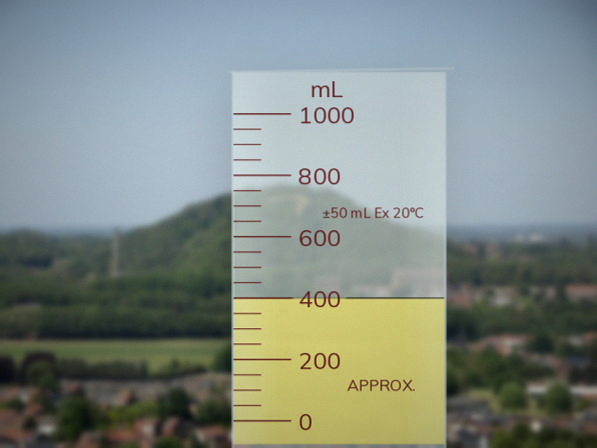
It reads 400 mL
